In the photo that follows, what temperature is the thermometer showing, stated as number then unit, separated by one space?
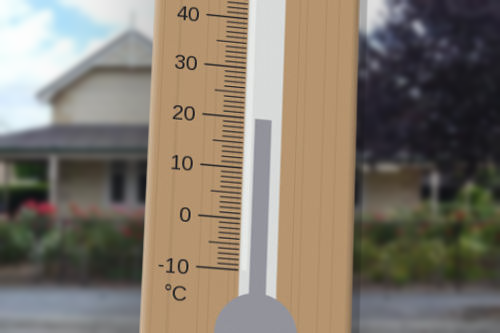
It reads 20 °C
